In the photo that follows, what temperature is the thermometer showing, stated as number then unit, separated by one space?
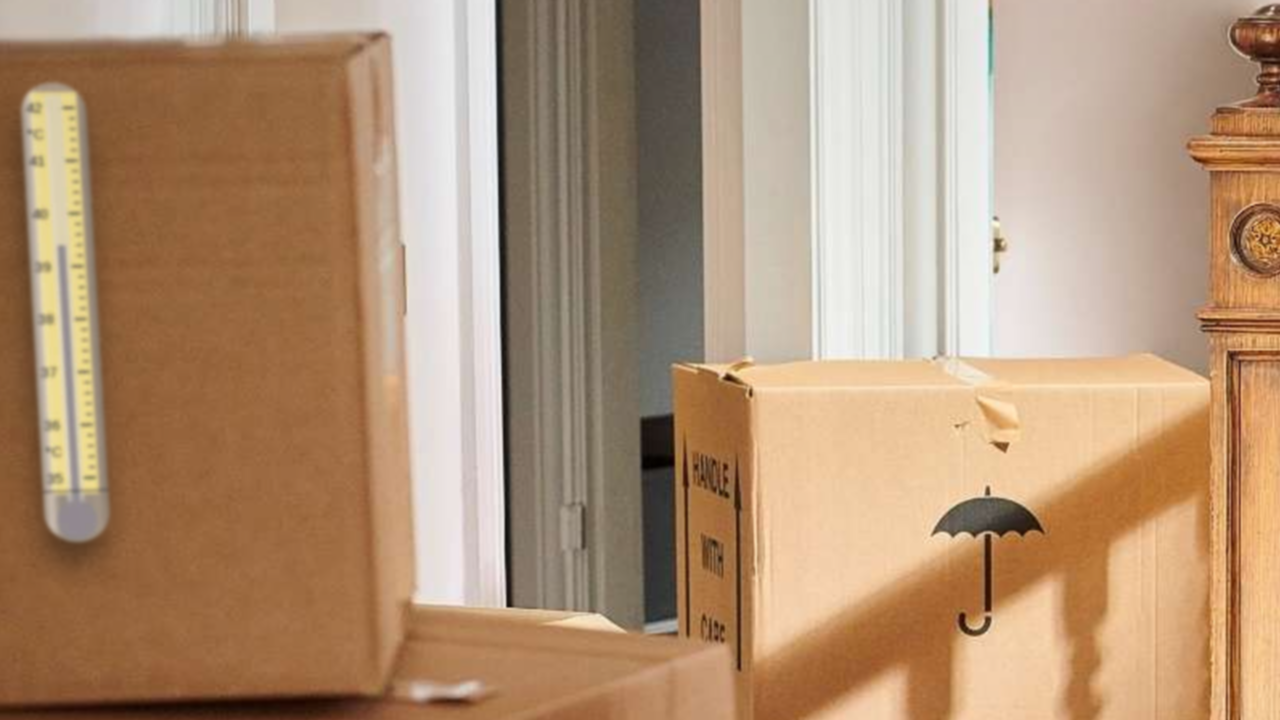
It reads 39.4 °C
